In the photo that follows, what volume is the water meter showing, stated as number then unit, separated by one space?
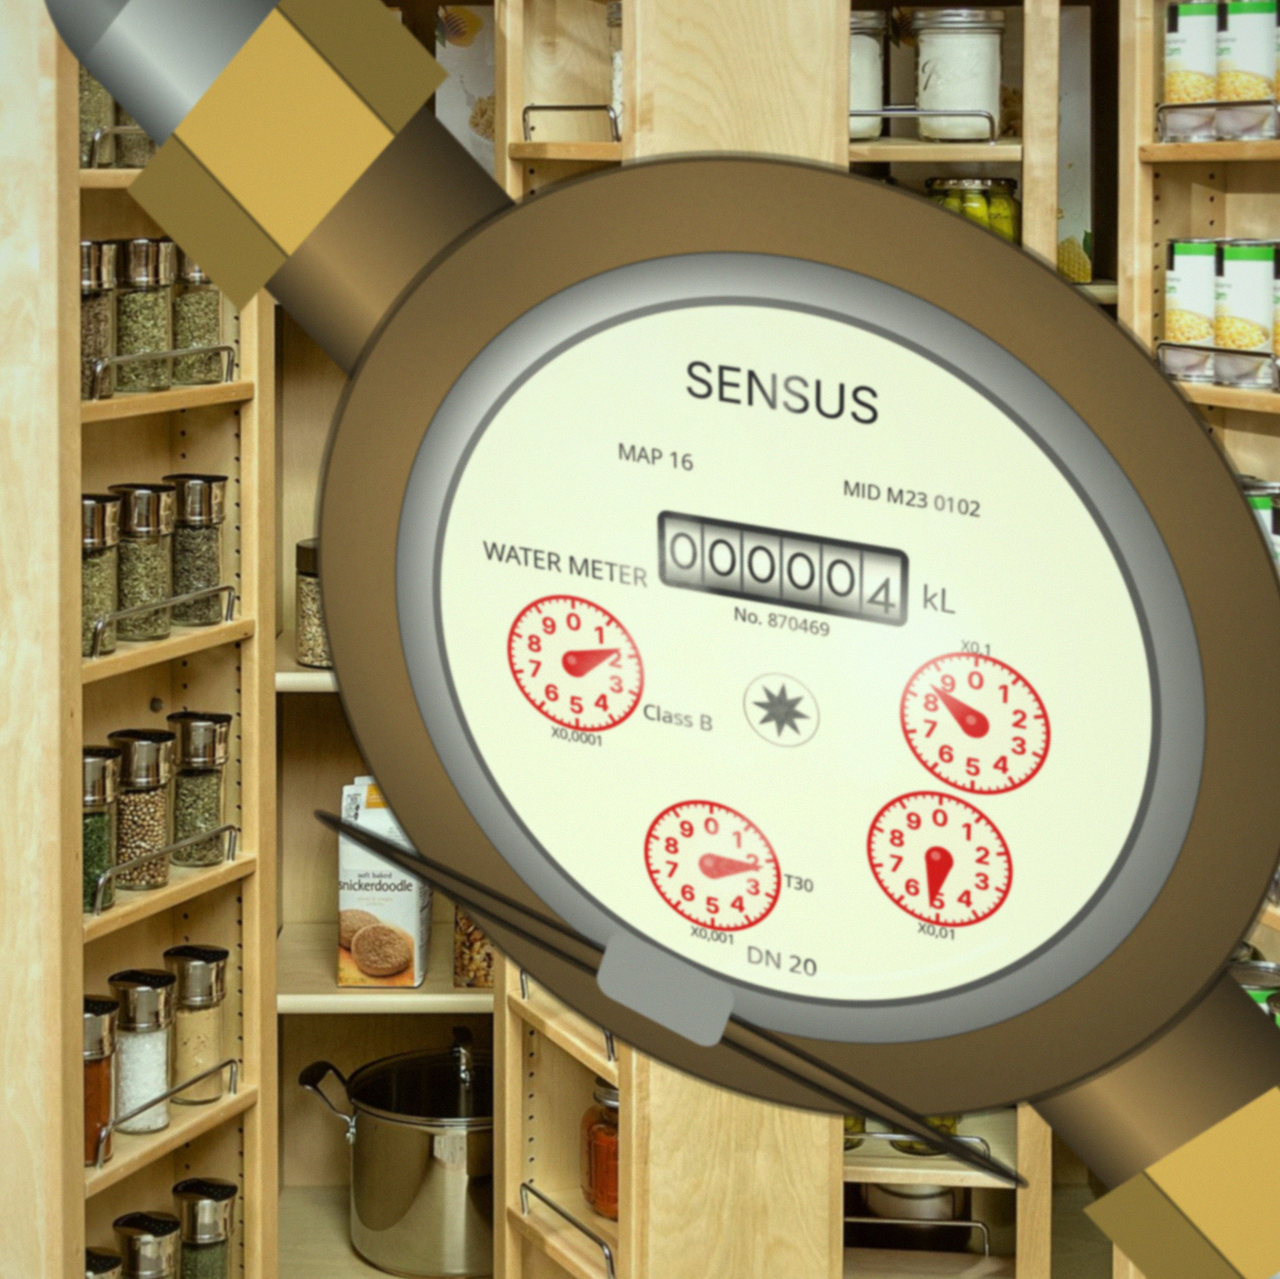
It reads 3.8521 kL
